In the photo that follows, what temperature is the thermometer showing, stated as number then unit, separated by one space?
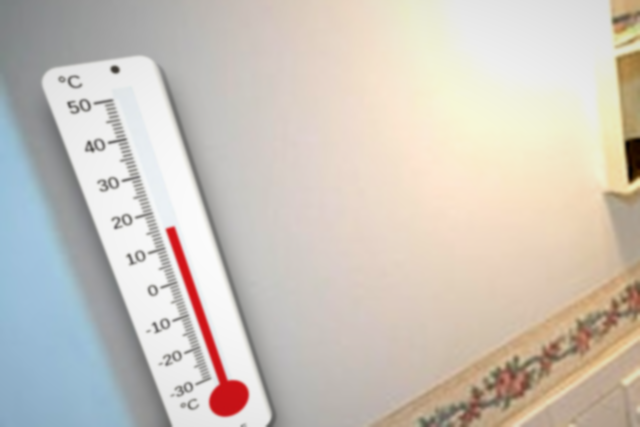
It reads 15 °C
